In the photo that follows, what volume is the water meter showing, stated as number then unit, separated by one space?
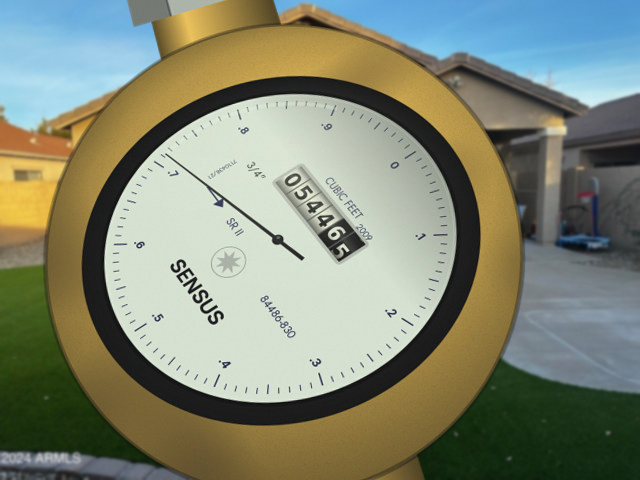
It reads 54464.71 ft³
